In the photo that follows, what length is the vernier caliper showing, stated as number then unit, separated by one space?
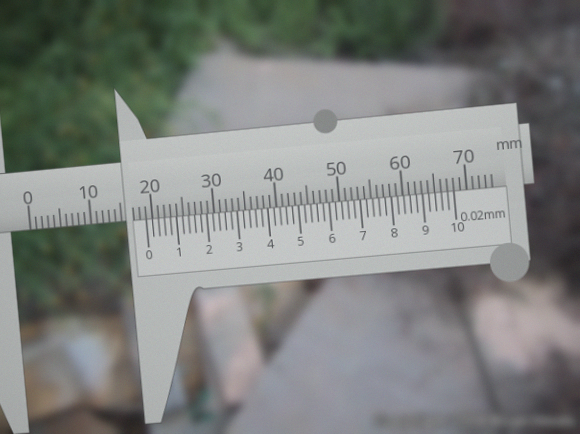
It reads 19.0 mm
